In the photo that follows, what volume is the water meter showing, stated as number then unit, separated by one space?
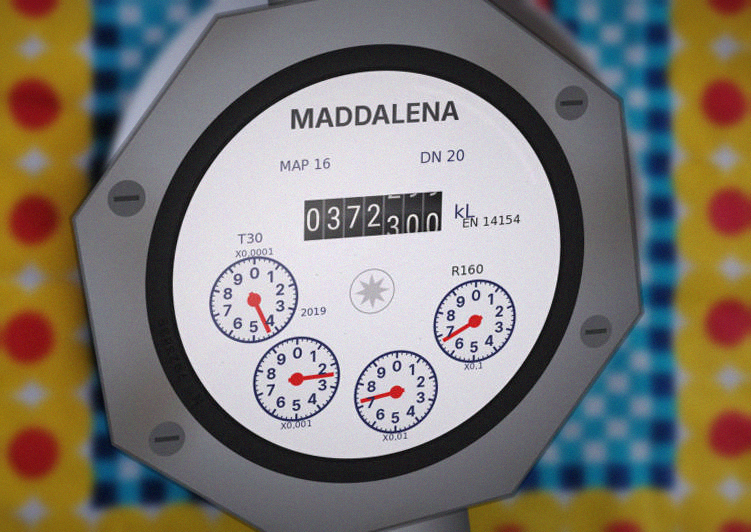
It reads 372299.6724 kL
